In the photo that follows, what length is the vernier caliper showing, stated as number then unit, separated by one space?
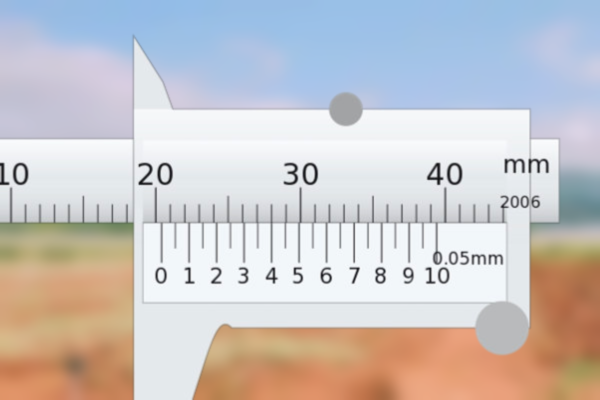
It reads 20.4 mm
